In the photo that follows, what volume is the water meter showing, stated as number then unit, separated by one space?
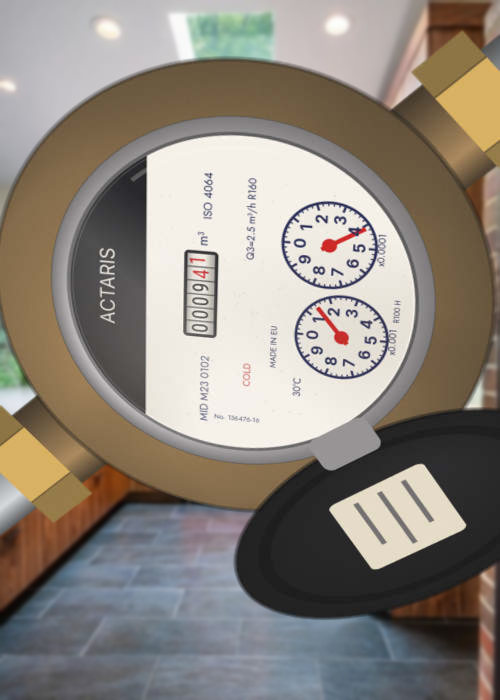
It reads 9.4114 m³
